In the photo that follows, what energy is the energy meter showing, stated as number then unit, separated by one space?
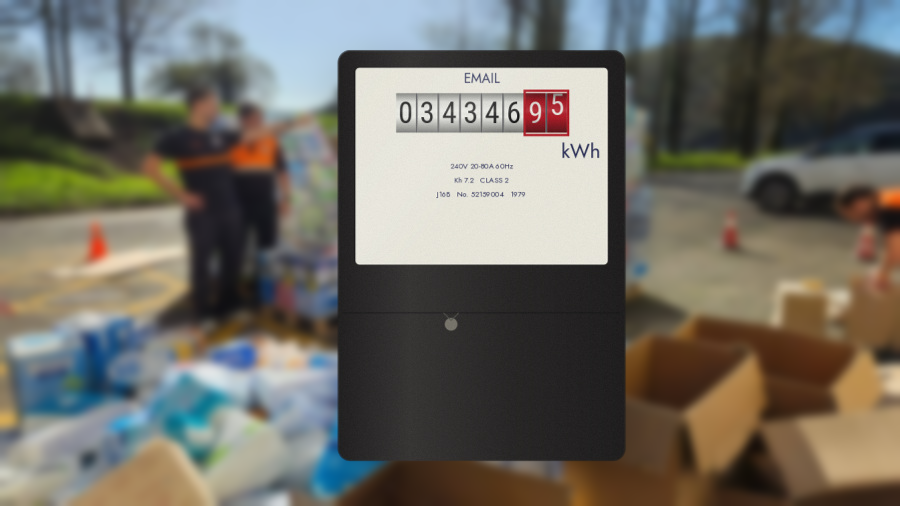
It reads 34346.95 kWh
